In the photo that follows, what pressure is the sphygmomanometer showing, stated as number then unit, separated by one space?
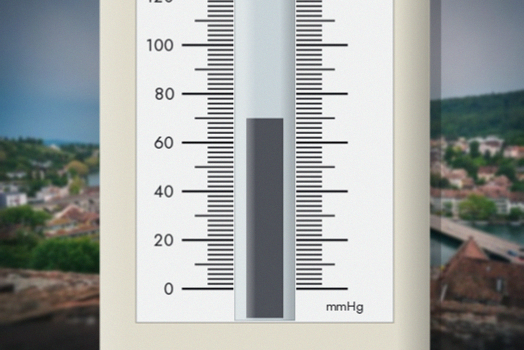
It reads 70 mmHg
